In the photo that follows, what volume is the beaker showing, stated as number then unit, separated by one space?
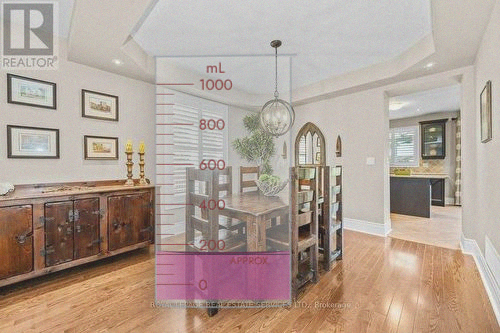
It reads 150 mL
